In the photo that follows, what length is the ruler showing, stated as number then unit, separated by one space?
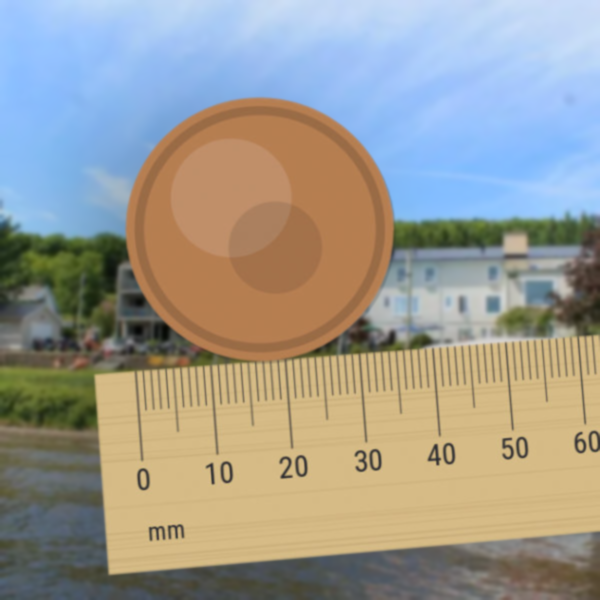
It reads 36 mm
